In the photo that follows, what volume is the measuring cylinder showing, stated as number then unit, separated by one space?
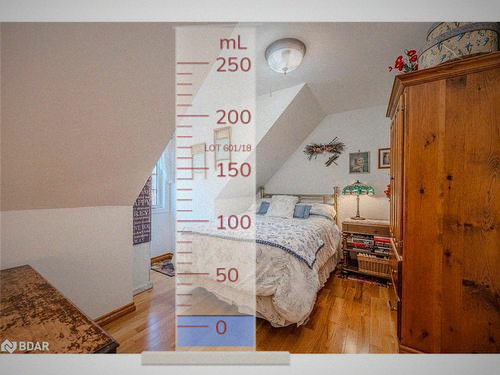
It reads 10 mL
